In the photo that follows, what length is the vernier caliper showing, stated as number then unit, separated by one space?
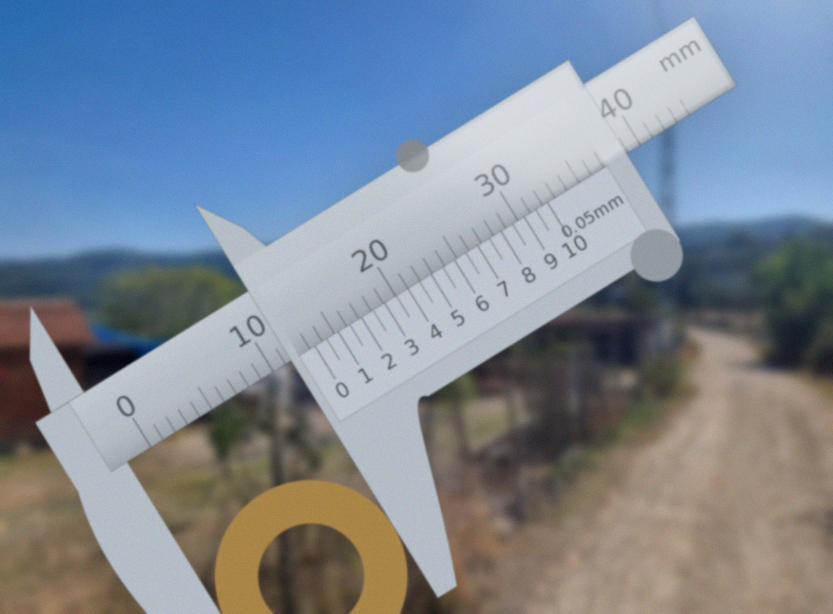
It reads 13.4 mm
